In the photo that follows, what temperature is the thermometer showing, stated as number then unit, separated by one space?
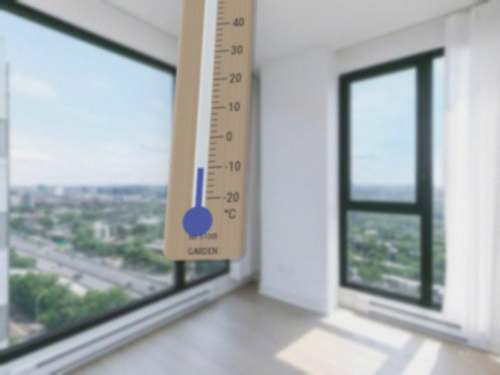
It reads -10 °C
